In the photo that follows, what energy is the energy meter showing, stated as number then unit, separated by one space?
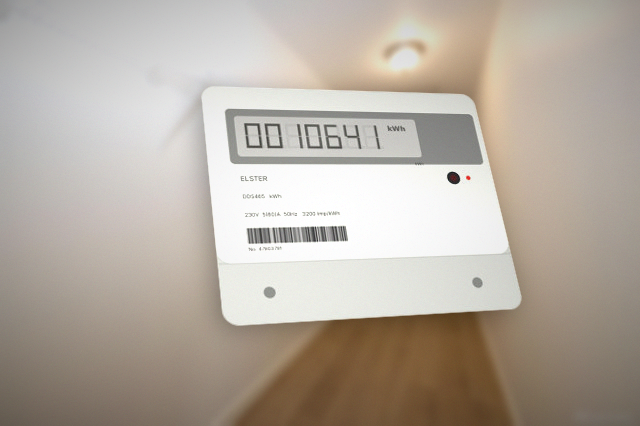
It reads 10641 kWh
